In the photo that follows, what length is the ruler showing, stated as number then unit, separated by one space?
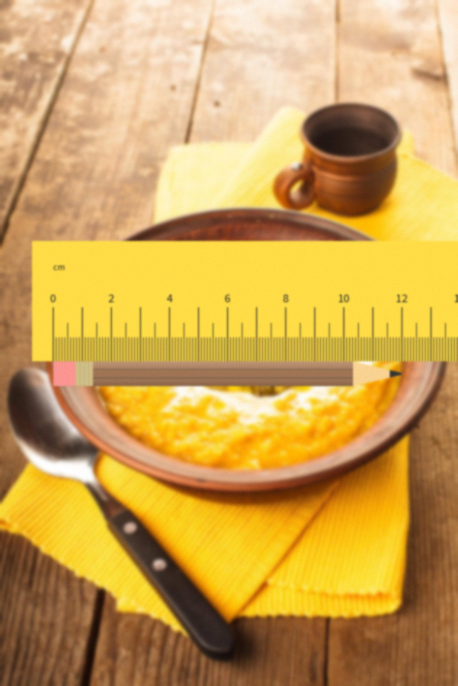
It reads 12 cm
